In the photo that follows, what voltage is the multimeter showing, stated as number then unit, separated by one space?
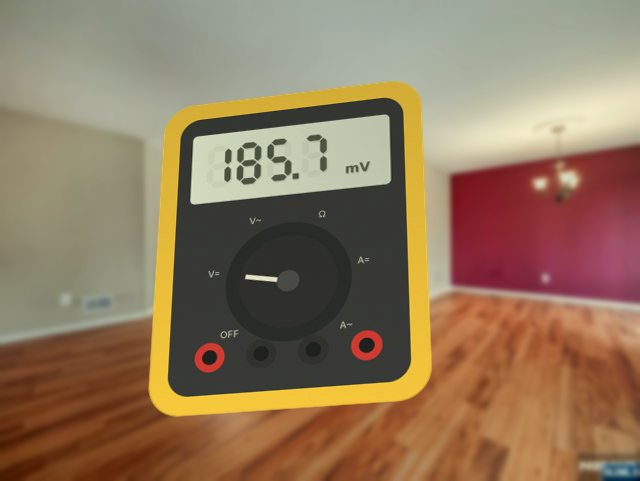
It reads 185.7 mV
